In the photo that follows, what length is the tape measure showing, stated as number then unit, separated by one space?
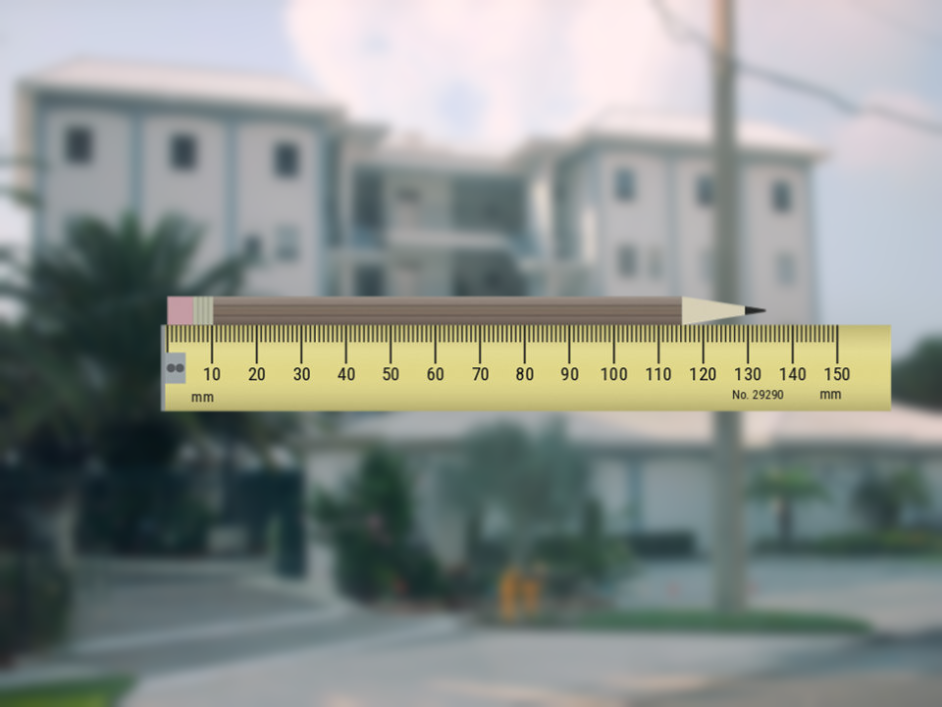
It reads 134 mm
